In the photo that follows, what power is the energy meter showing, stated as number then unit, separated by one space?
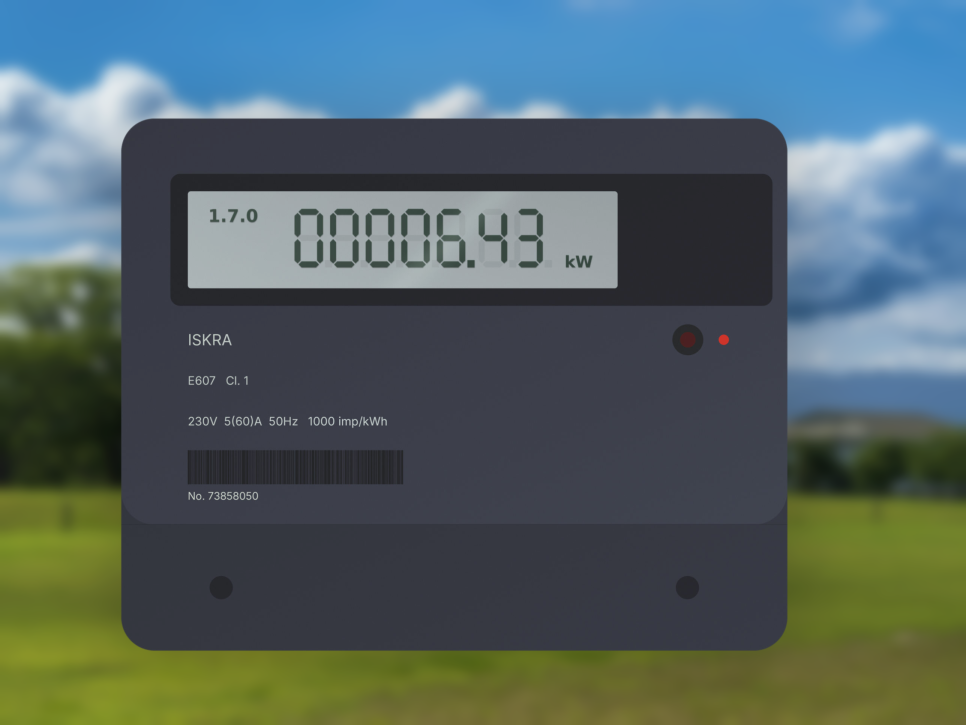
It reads 6.43 kW
